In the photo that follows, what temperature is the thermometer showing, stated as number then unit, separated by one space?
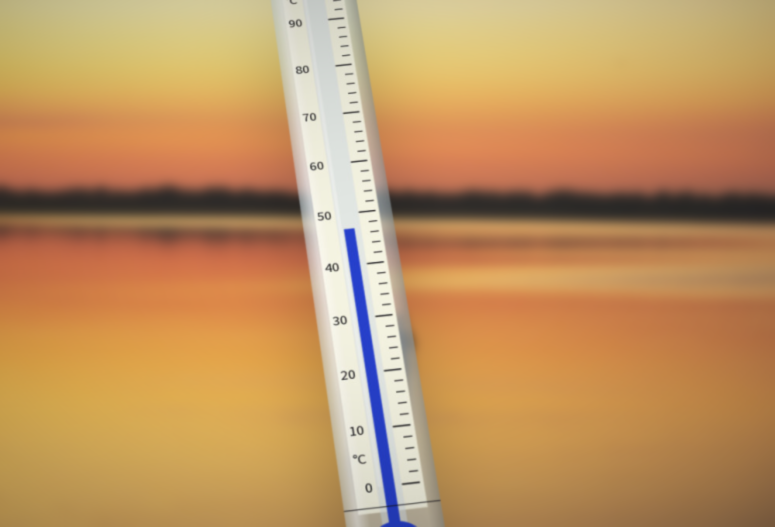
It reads 47 °C
